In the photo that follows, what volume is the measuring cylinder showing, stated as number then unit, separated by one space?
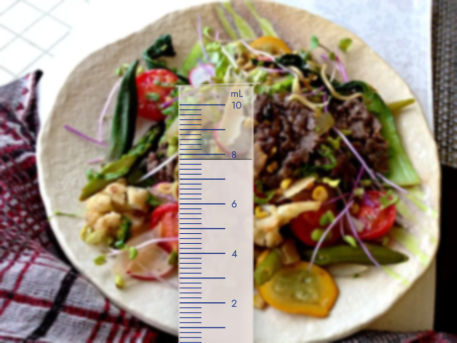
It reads 7.8 mL
